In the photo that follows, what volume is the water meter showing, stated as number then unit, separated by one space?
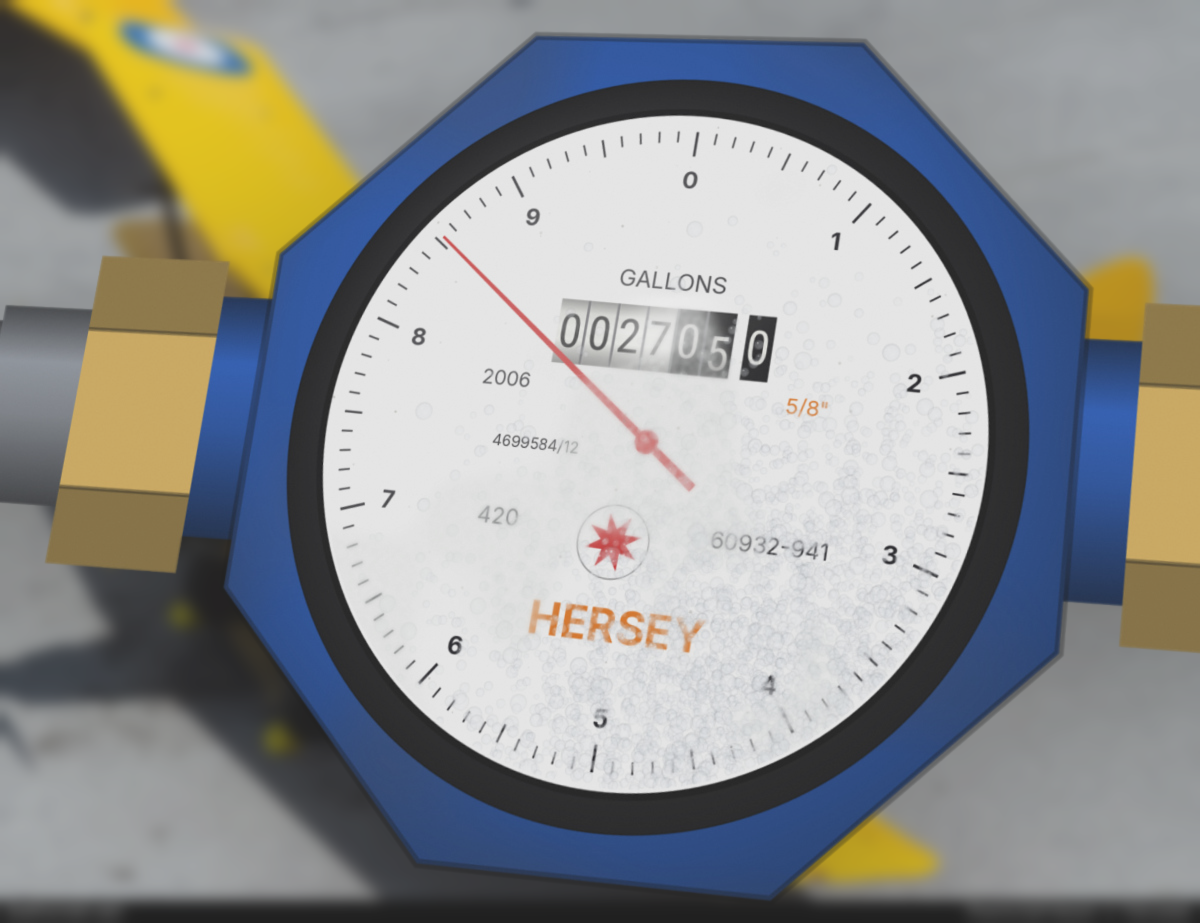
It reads 27048.5 gal
